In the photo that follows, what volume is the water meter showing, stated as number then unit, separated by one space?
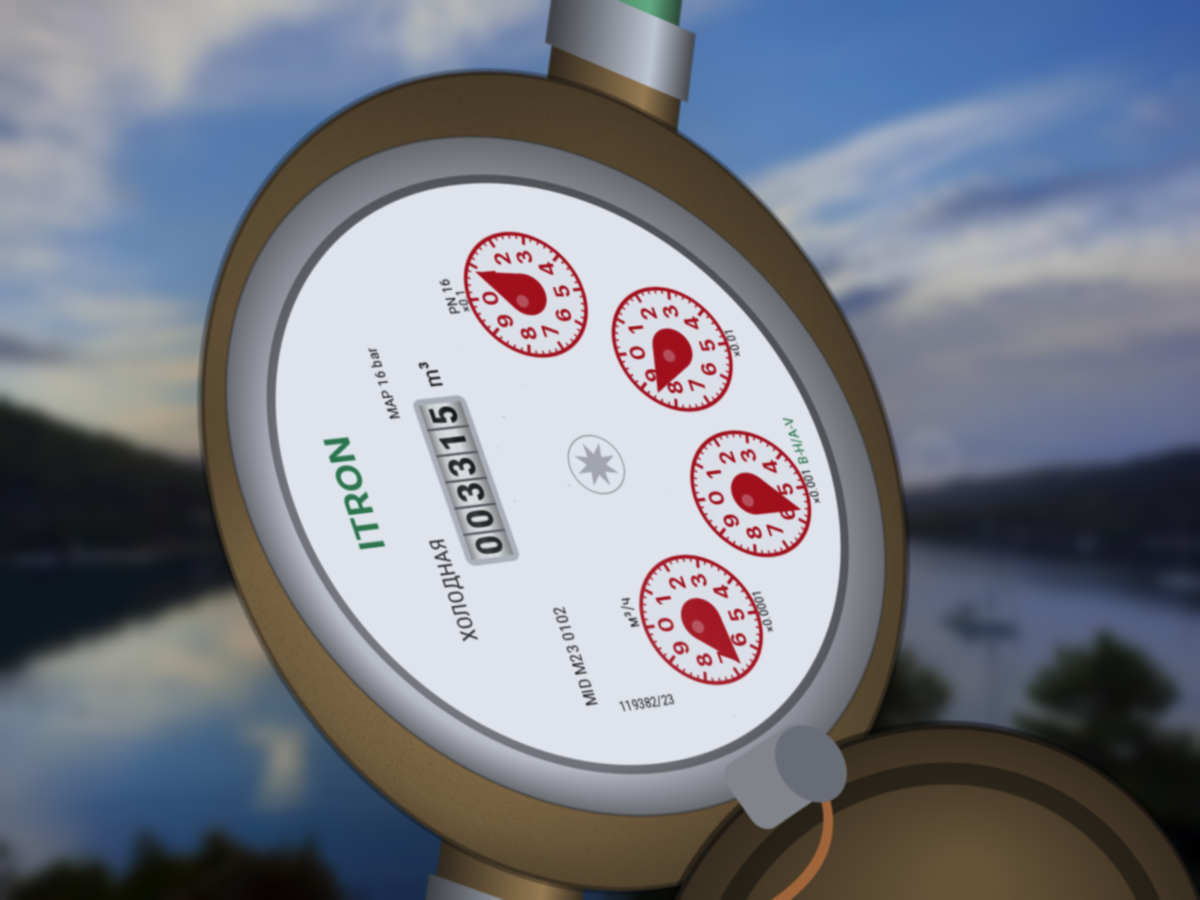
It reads 3315.0856 m³
